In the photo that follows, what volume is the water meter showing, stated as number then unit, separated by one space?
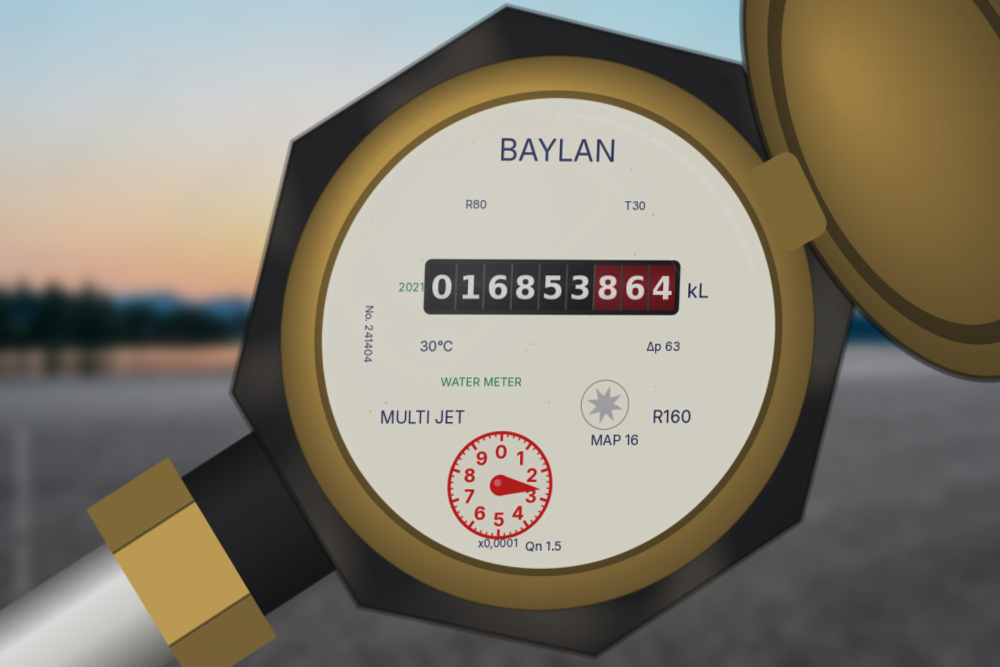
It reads 16853.8642 kL
